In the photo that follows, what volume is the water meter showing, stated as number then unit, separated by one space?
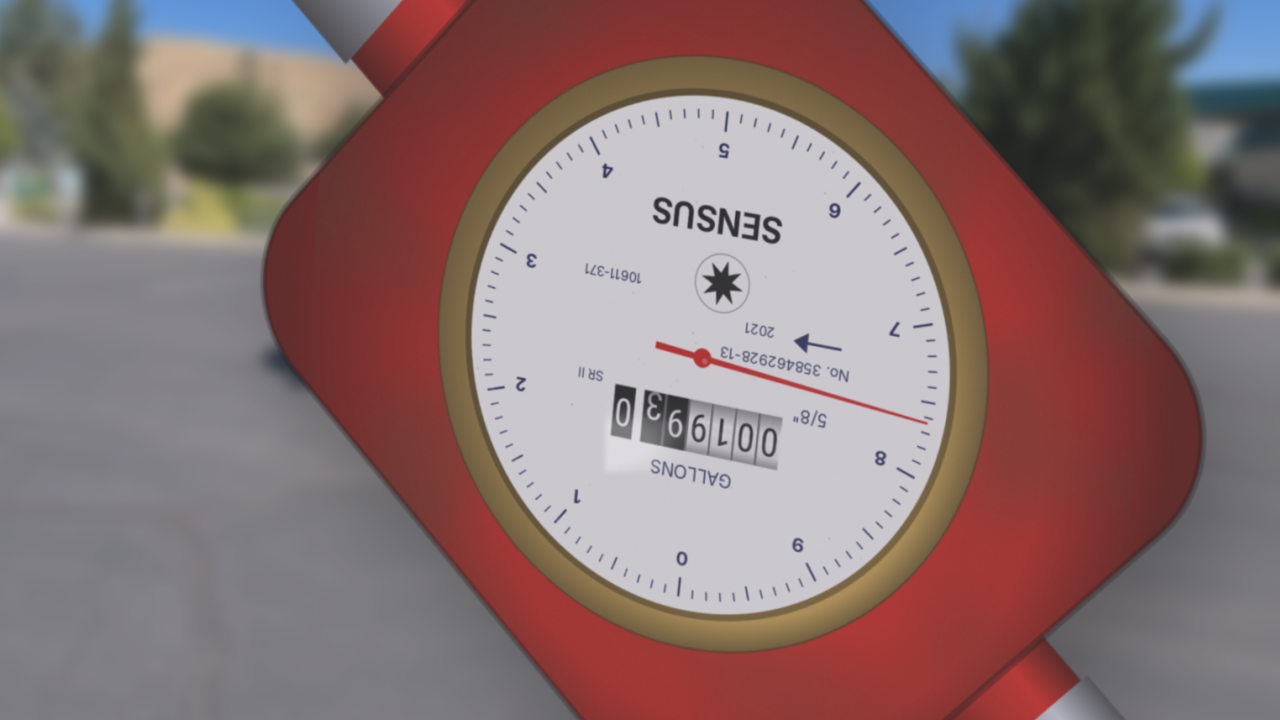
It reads 19927.6 gal
